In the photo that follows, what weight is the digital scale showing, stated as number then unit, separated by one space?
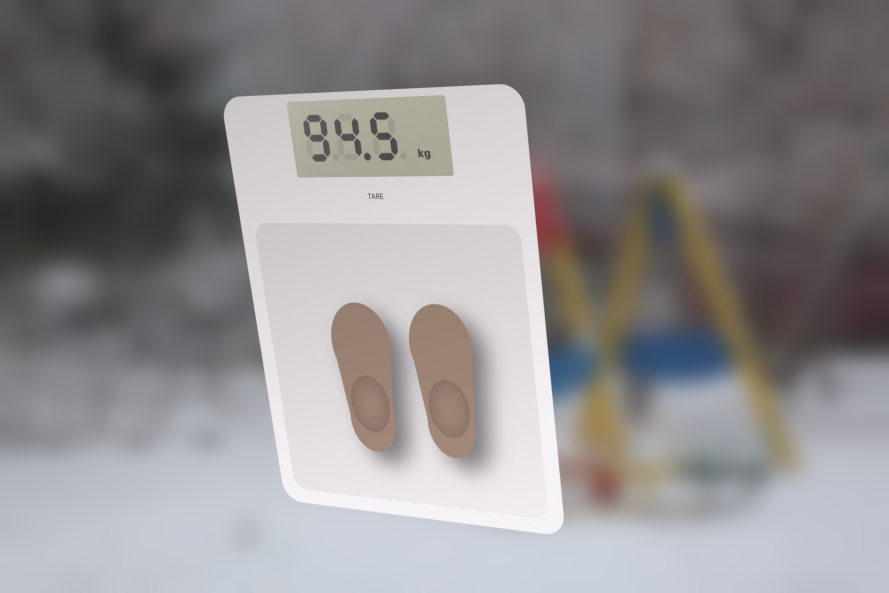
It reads 94.5 kg
